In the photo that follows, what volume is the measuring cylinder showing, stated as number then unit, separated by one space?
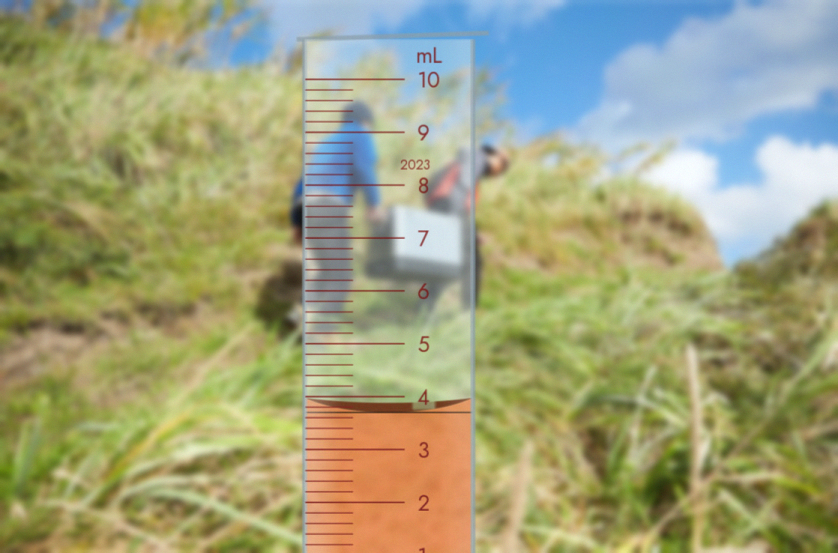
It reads 3.7 mL
